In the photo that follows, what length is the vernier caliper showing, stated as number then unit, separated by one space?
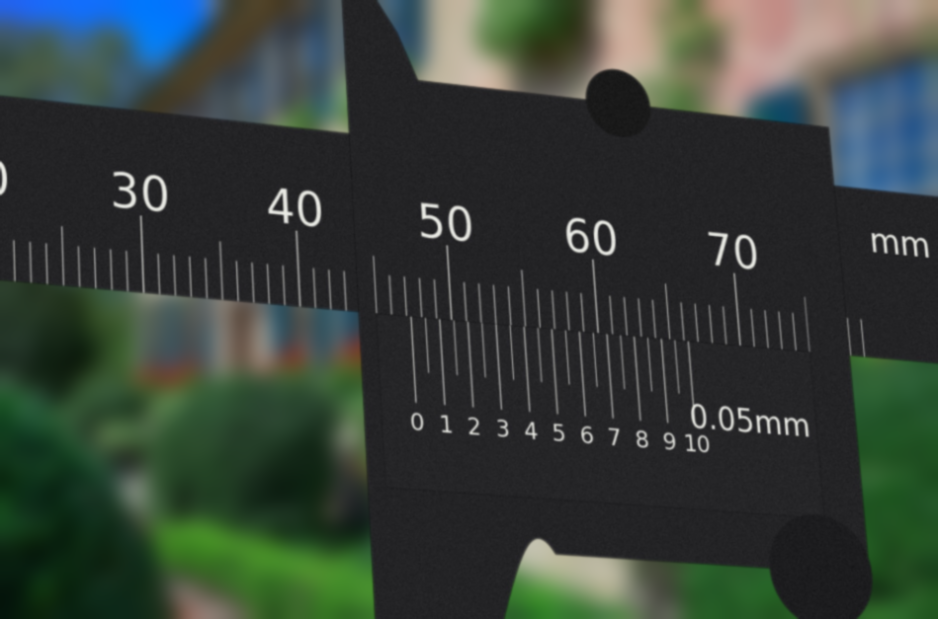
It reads 47.3 mm
